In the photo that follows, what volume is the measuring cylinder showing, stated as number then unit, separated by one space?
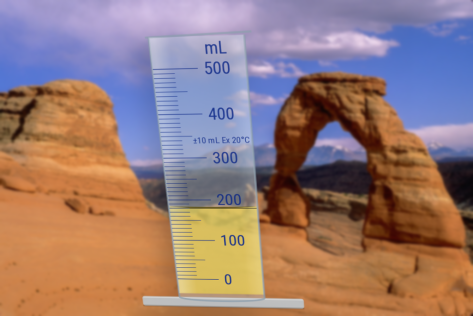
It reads 180 mL
